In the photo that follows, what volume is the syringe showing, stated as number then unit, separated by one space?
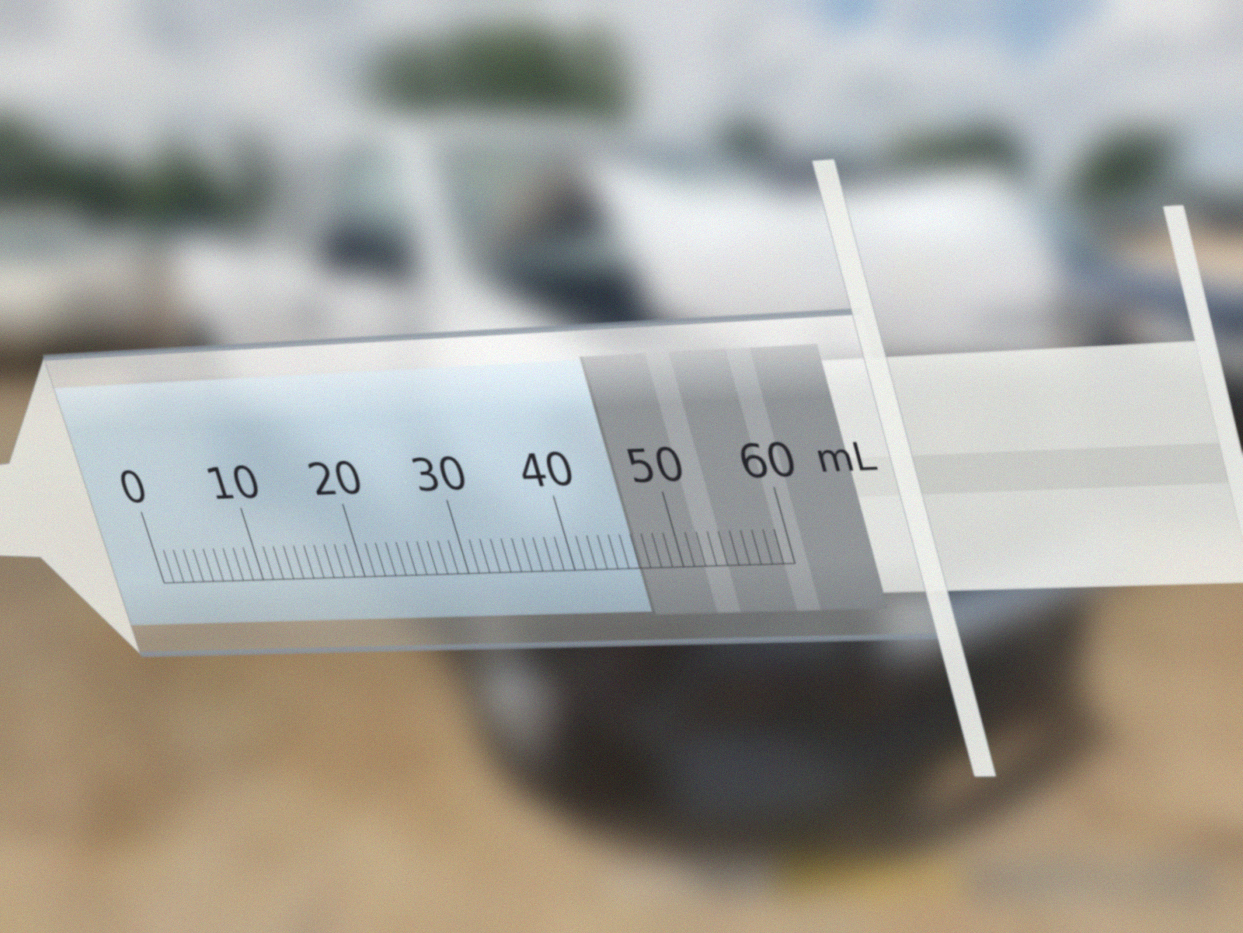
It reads 46 mL
